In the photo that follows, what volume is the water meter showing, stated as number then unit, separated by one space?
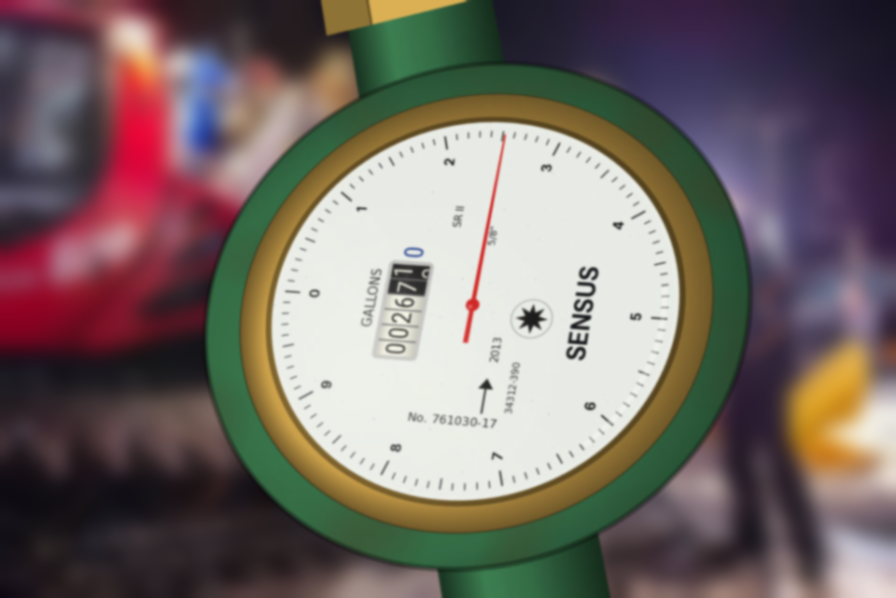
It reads 26712.5 gal
